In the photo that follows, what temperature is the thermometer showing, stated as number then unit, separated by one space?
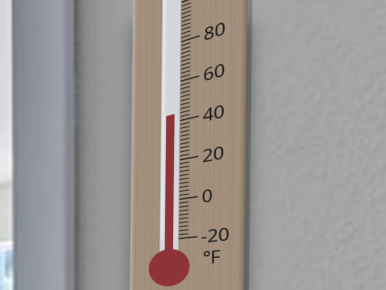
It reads 44 °F
